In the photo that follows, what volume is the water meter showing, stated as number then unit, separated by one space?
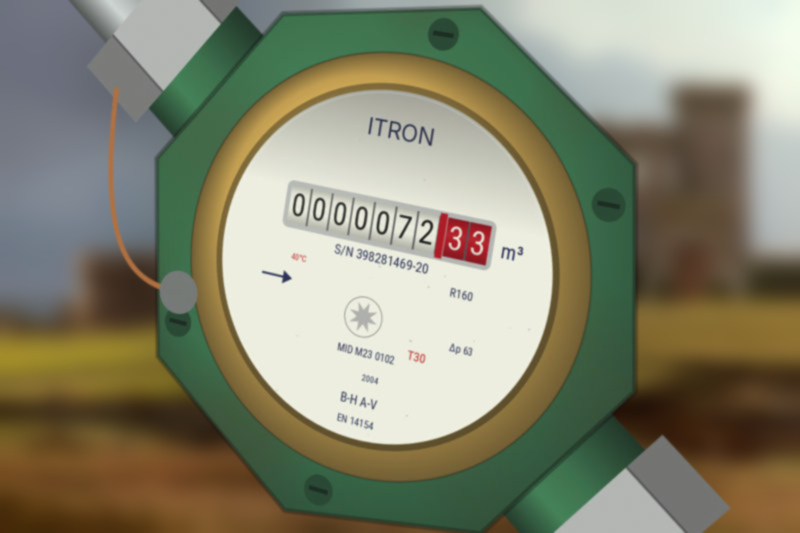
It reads 72.33 m³
